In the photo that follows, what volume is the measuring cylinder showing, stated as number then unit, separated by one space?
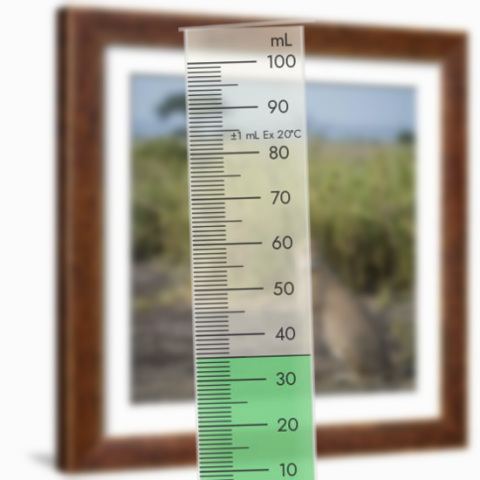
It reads 35 mL
